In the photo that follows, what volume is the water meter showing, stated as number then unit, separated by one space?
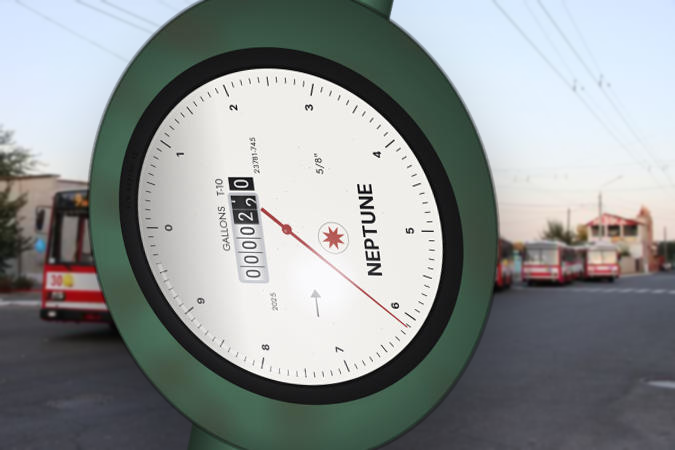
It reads 216.1 gal
